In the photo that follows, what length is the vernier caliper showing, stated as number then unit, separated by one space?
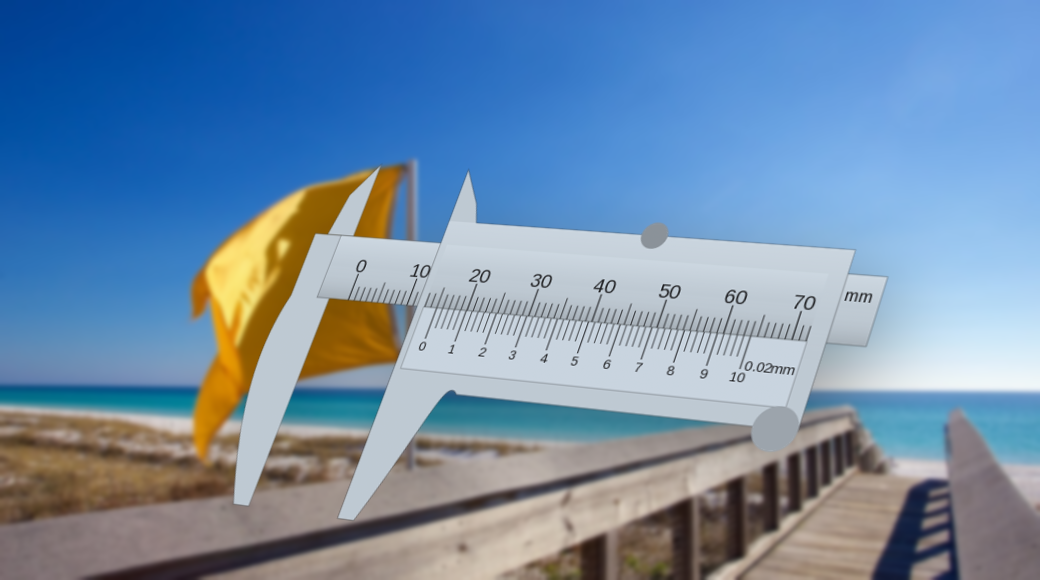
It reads 15.0 mm
